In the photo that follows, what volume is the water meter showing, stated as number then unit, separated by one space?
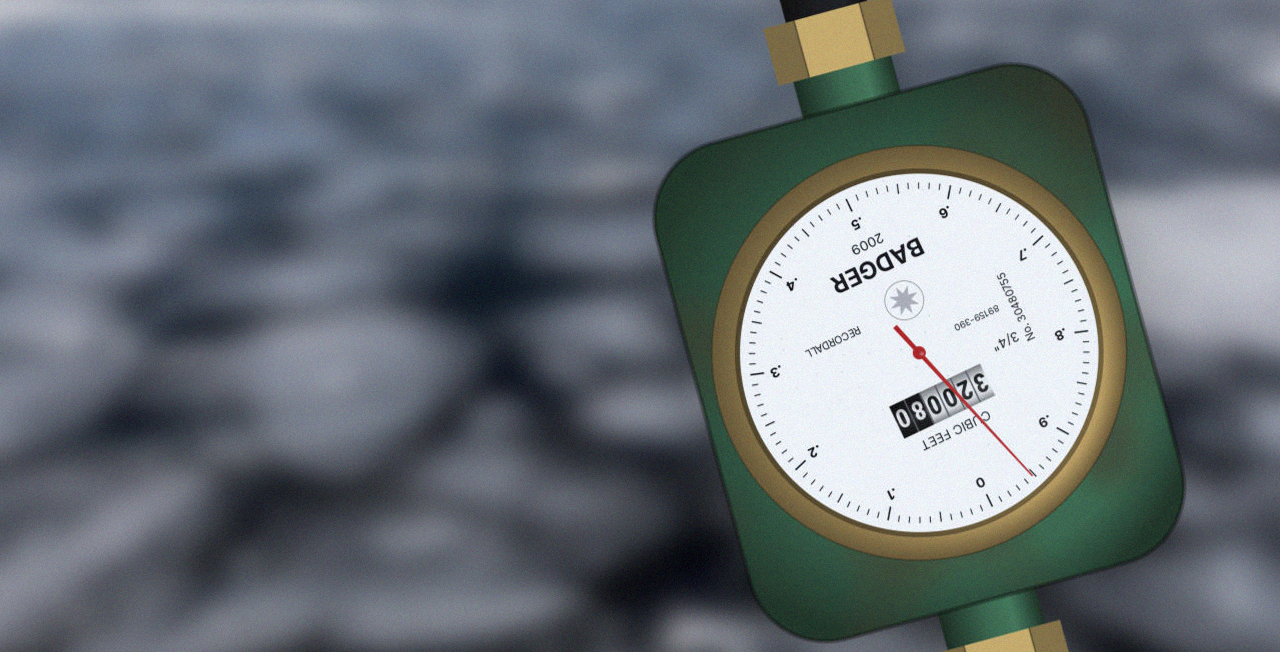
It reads 320079.95 ft³
